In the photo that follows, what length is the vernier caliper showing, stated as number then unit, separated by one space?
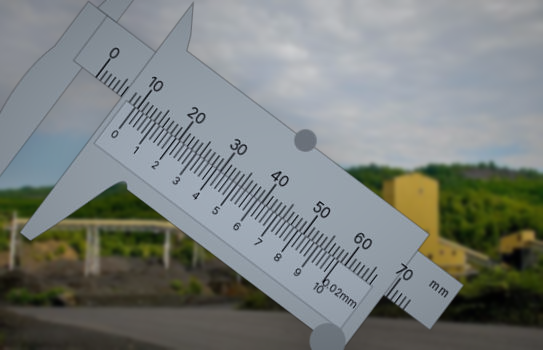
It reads 9.5 mm
